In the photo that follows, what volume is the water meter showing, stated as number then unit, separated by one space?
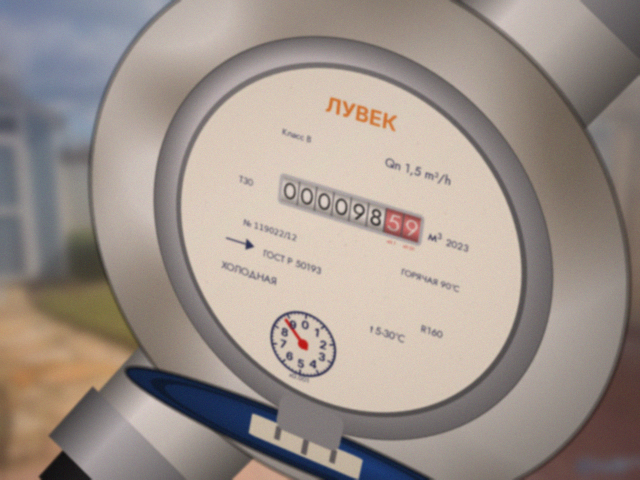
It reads 98.598 m³
